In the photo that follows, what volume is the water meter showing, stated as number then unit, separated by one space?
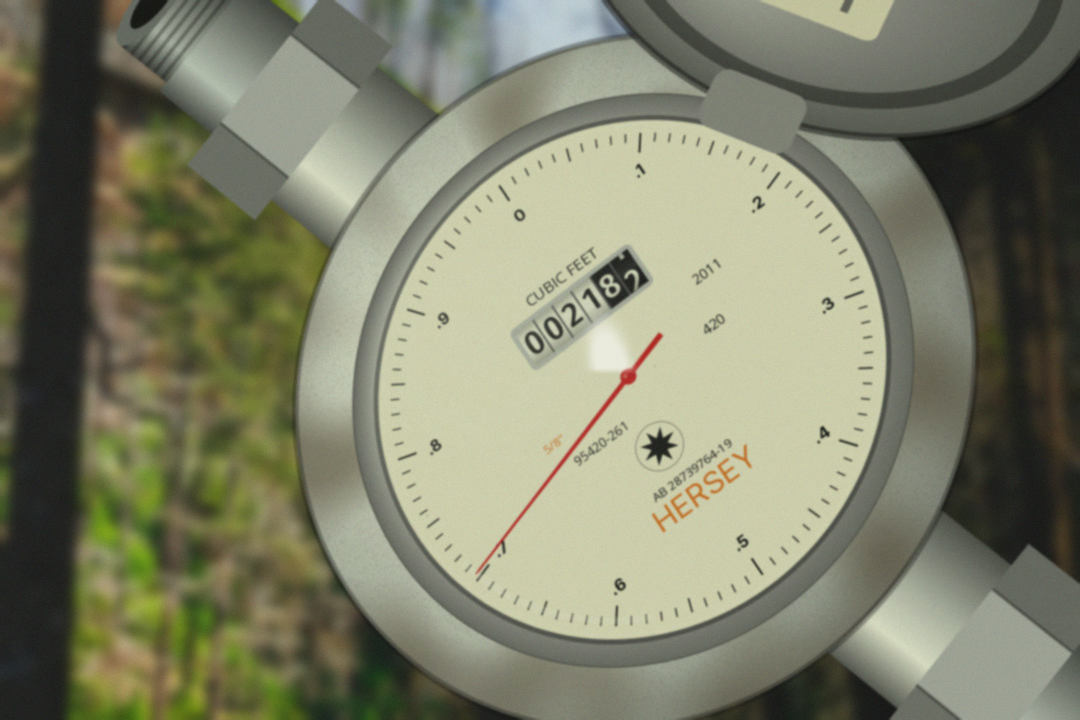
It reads 2181.70 ft³
